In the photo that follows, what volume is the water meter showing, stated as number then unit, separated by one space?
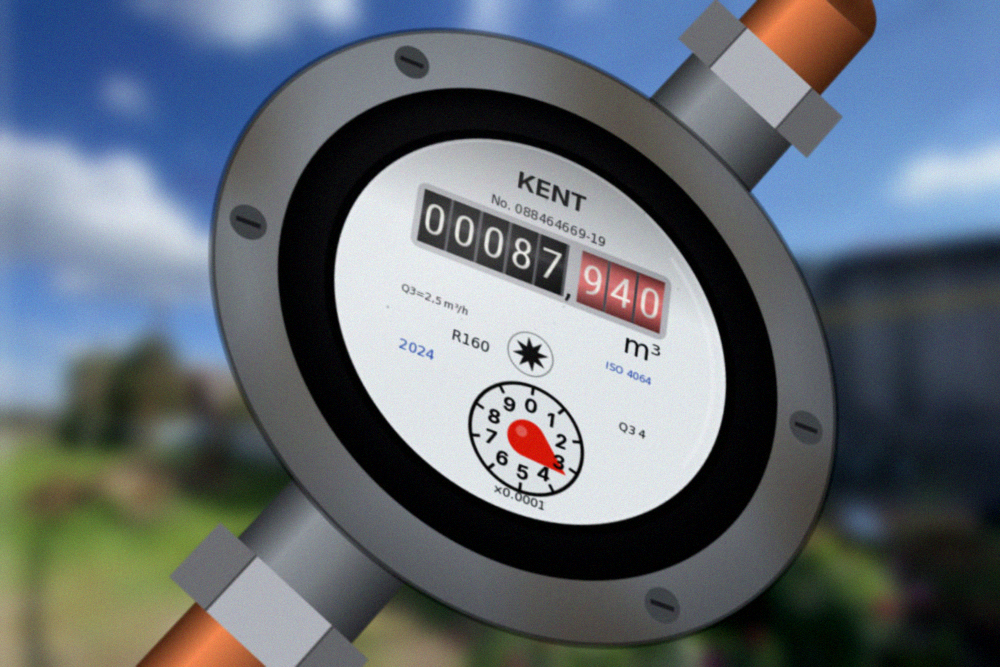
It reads 87.9403 m³
